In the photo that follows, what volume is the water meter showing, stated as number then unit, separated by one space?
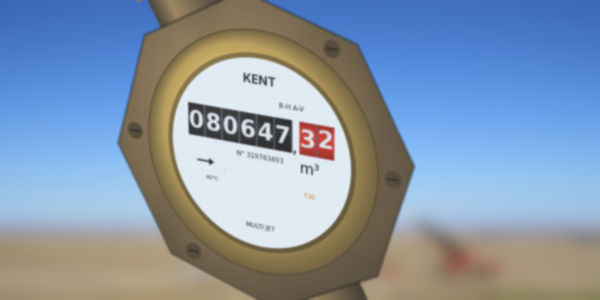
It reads 80647.32 m³
